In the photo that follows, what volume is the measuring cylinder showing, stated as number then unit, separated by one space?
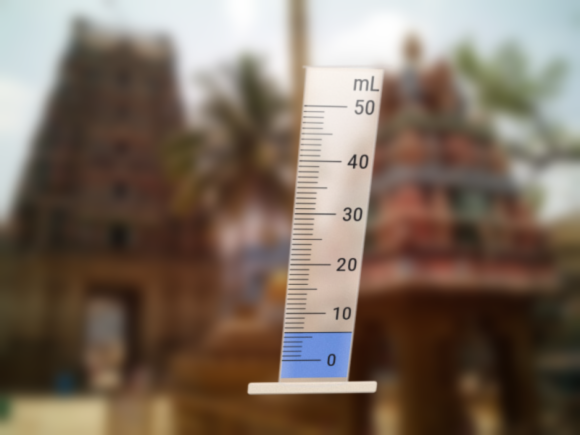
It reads 6 mL
